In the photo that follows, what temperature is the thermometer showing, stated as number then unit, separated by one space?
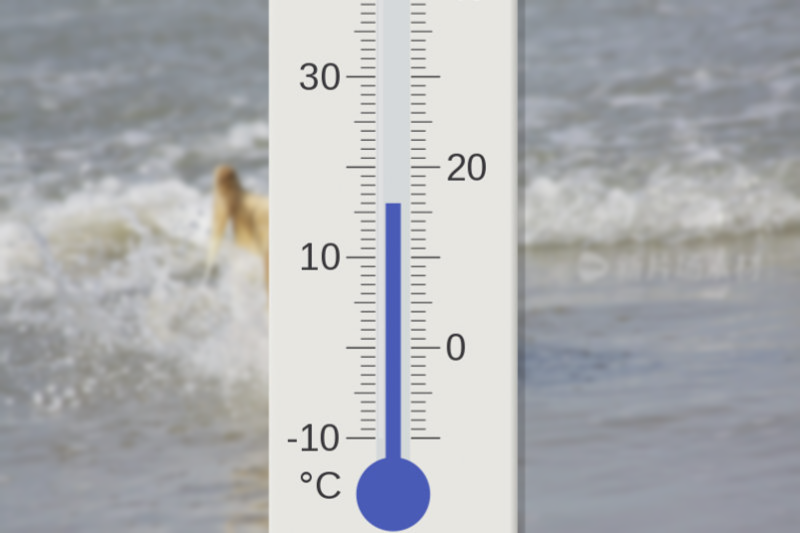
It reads 16 °C
